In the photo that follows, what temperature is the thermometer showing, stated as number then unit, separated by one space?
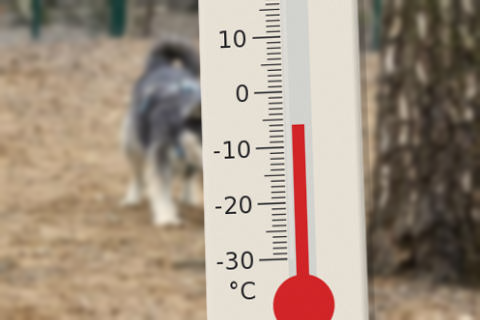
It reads -6 °C
